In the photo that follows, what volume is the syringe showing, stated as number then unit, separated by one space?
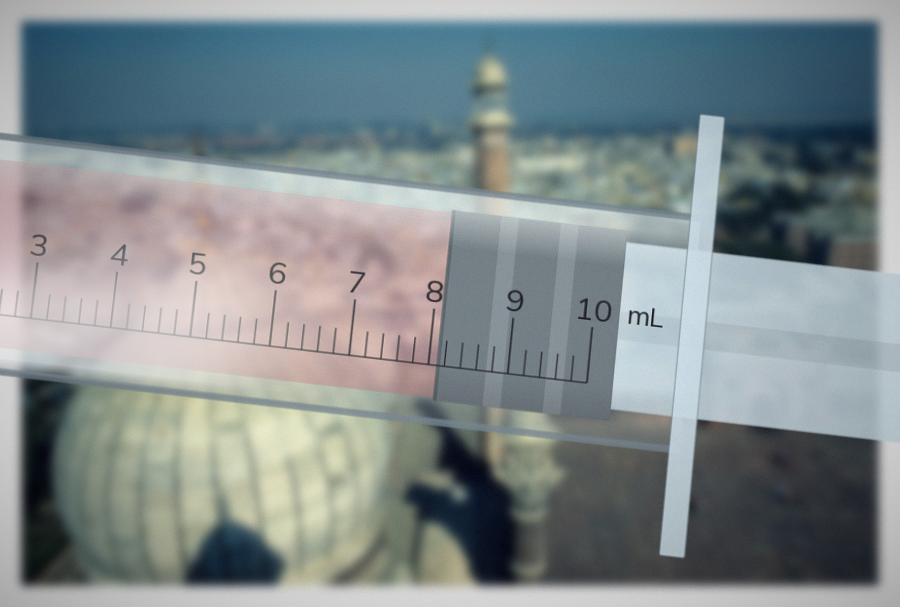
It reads 8.1 mL
